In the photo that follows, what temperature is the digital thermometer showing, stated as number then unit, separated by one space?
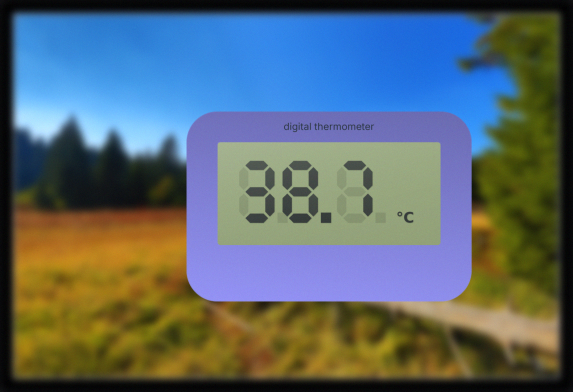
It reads 38.7 °C
